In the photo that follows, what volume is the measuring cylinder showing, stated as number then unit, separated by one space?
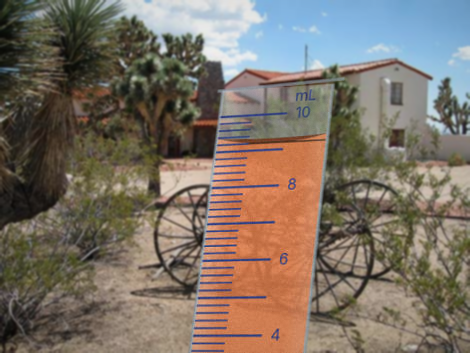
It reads 9.2 mL
